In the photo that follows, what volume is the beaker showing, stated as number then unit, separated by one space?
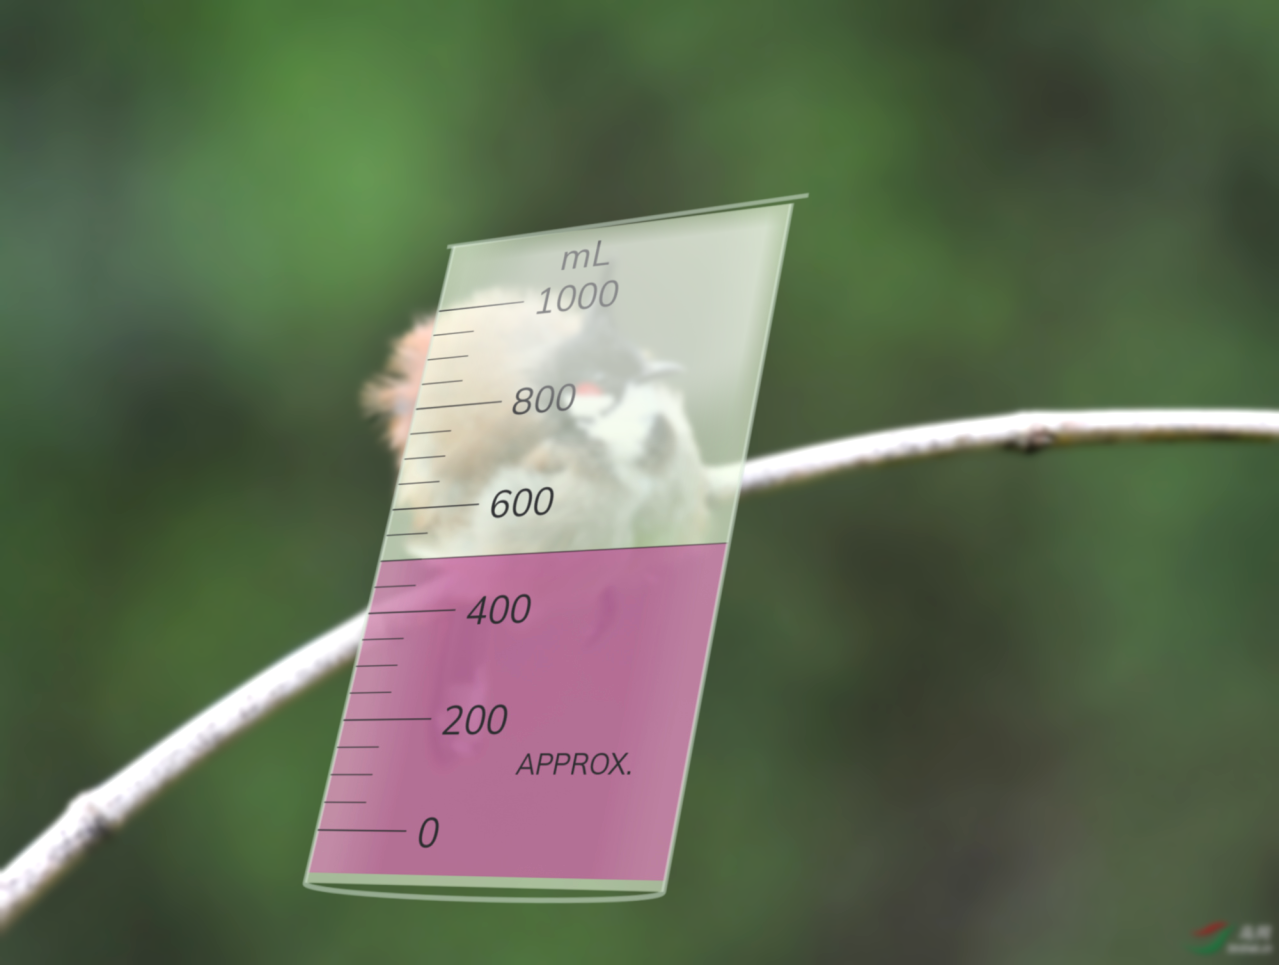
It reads 500 mL
